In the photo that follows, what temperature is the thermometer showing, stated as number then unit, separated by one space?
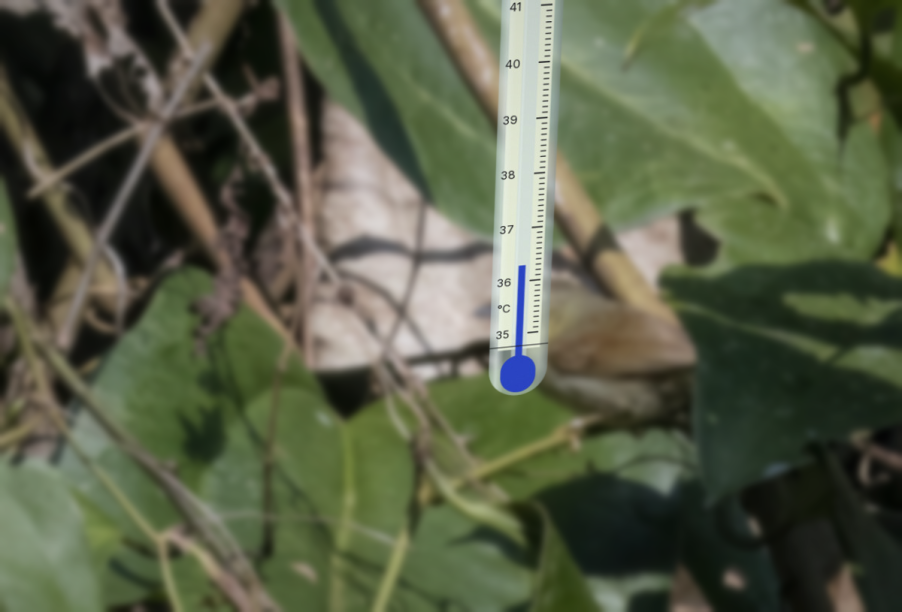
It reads 36.3 °C
